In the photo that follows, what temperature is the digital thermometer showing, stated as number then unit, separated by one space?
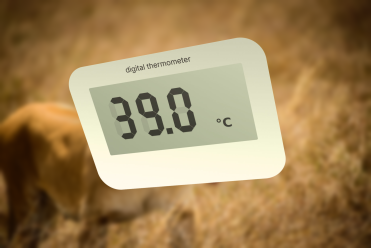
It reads 39.0 °C
